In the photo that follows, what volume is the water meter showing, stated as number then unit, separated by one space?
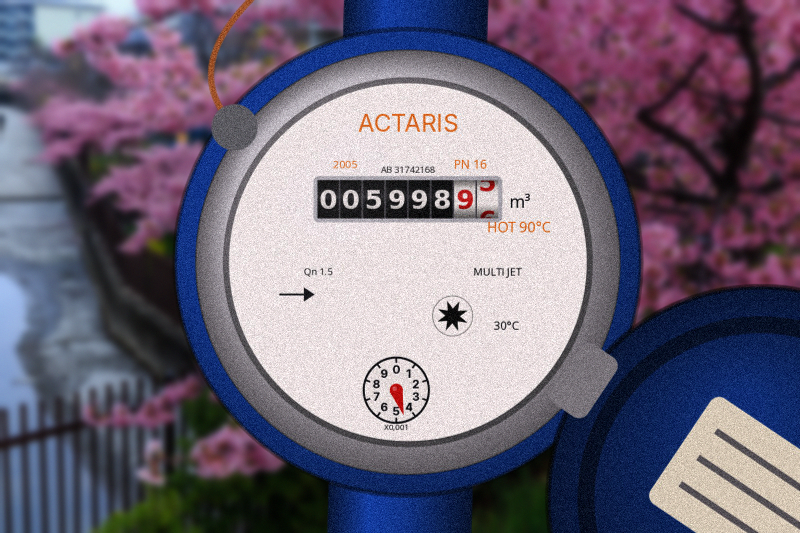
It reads 5998.954 m³
